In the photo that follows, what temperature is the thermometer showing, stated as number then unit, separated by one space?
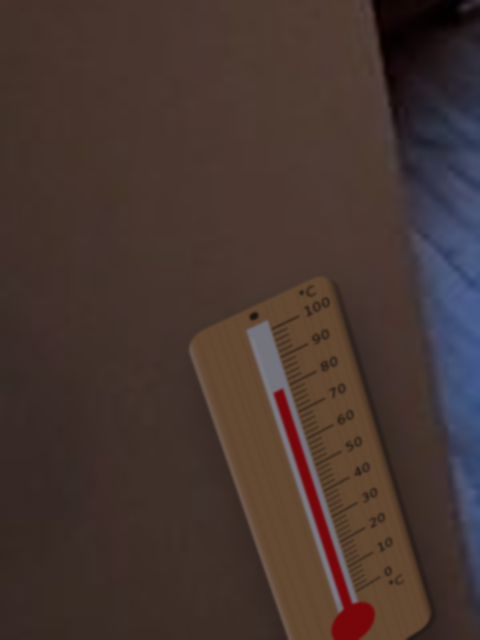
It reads 80 °C
